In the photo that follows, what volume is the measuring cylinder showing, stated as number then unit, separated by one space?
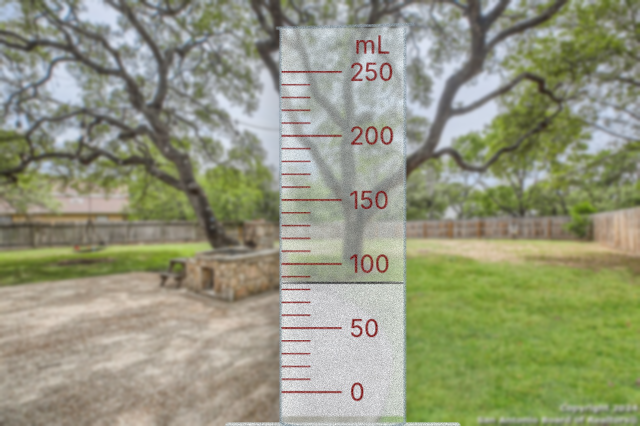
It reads 85 mL
